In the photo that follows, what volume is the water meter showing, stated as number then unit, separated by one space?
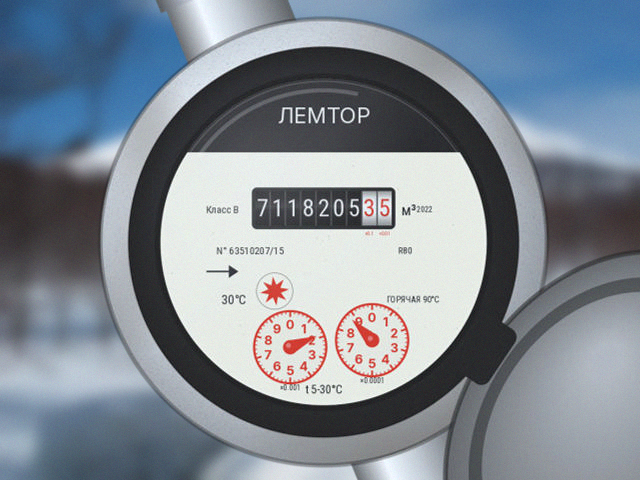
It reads 7118205.3518 m³
